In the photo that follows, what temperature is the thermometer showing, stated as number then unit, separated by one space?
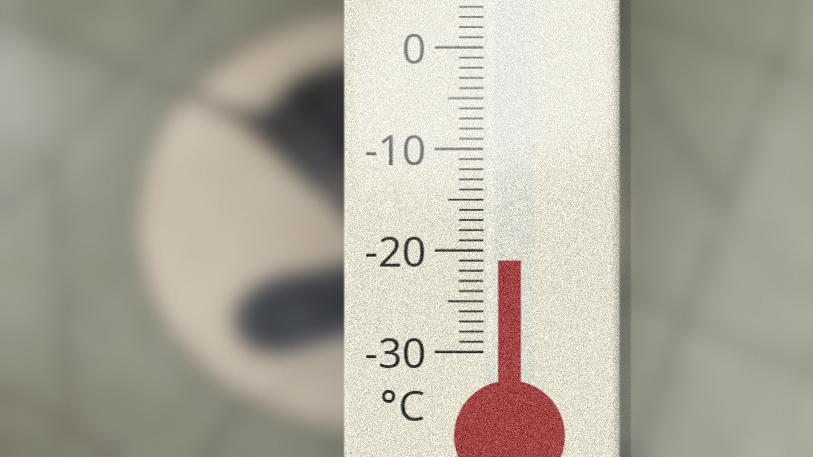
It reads -21 °C
